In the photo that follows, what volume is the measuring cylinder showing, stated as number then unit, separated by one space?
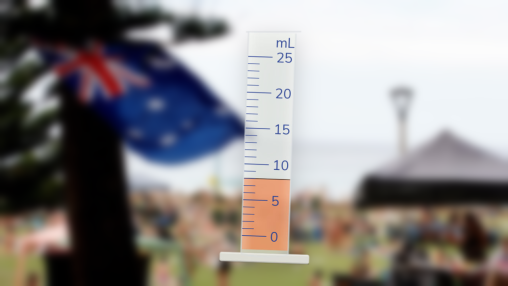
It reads 8 mL
